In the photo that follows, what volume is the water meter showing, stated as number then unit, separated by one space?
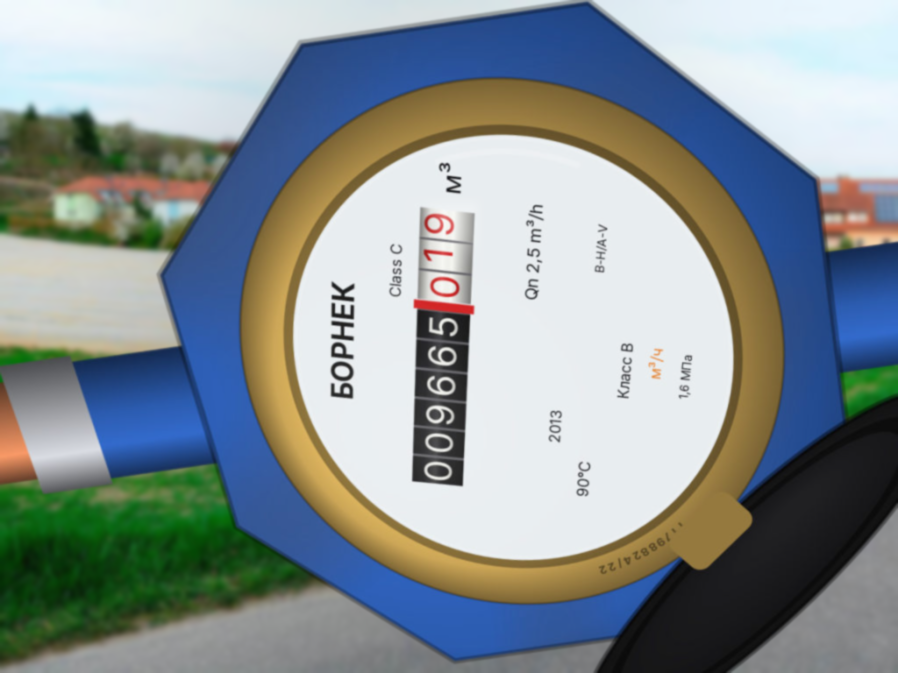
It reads 9665.019 m³
